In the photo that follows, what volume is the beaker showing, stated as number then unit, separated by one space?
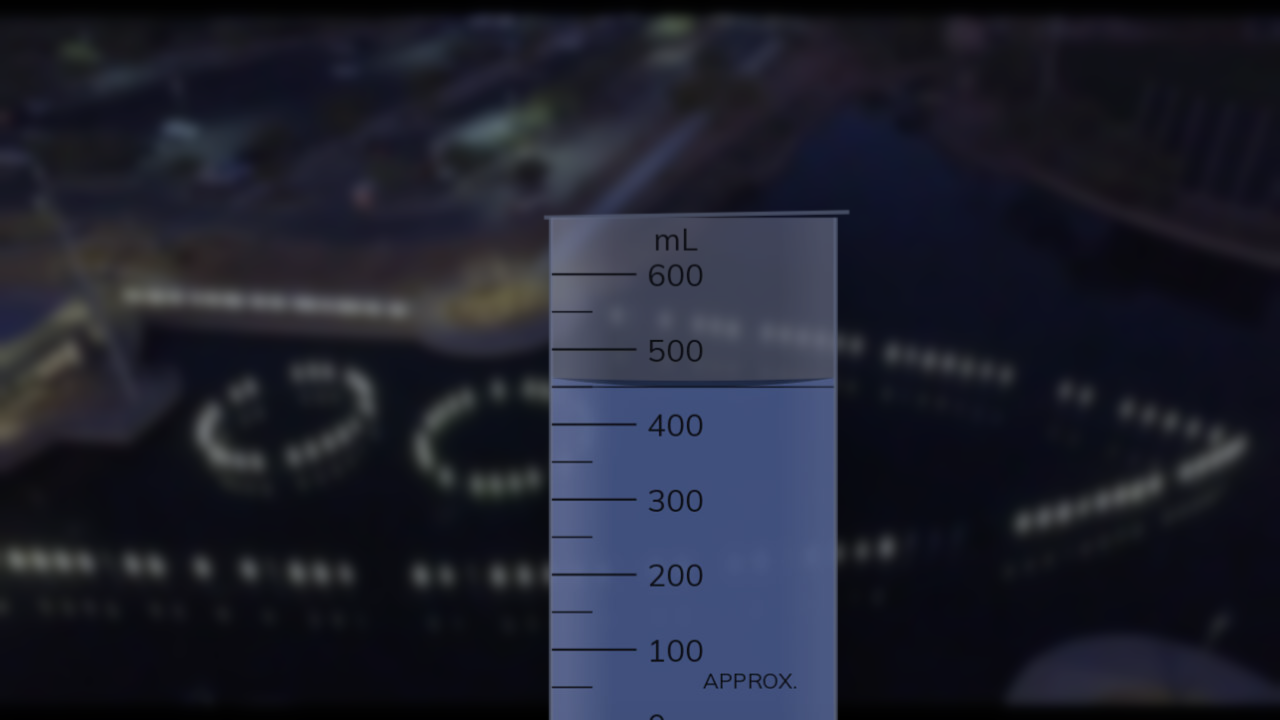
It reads 450 mL
